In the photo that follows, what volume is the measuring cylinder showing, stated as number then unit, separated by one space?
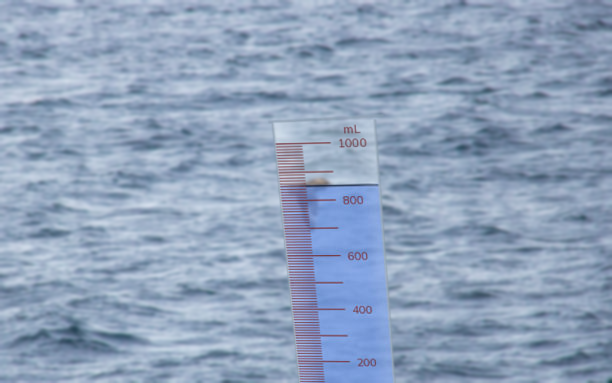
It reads 850 mL
